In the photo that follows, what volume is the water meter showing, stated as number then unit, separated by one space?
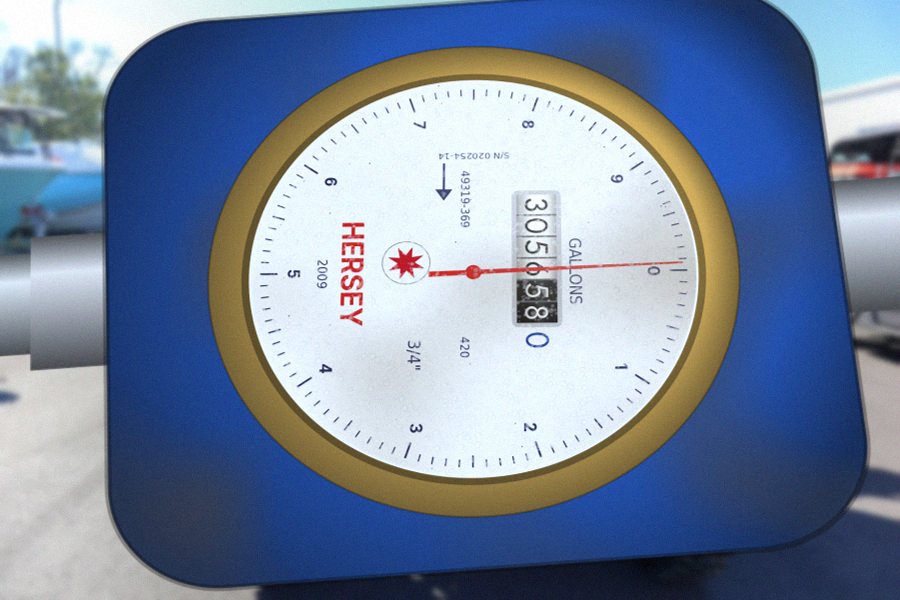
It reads 3056579.9 gal
